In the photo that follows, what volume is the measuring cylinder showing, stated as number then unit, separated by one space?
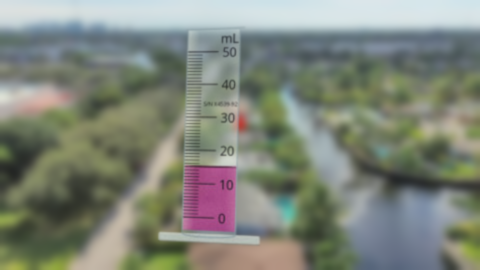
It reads 15 mL
